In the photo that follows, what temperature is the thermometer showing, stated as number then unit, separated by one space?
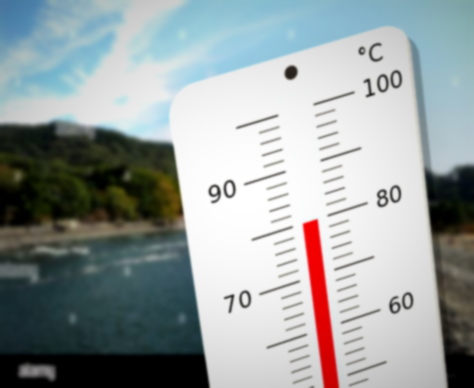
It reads 80 °C
